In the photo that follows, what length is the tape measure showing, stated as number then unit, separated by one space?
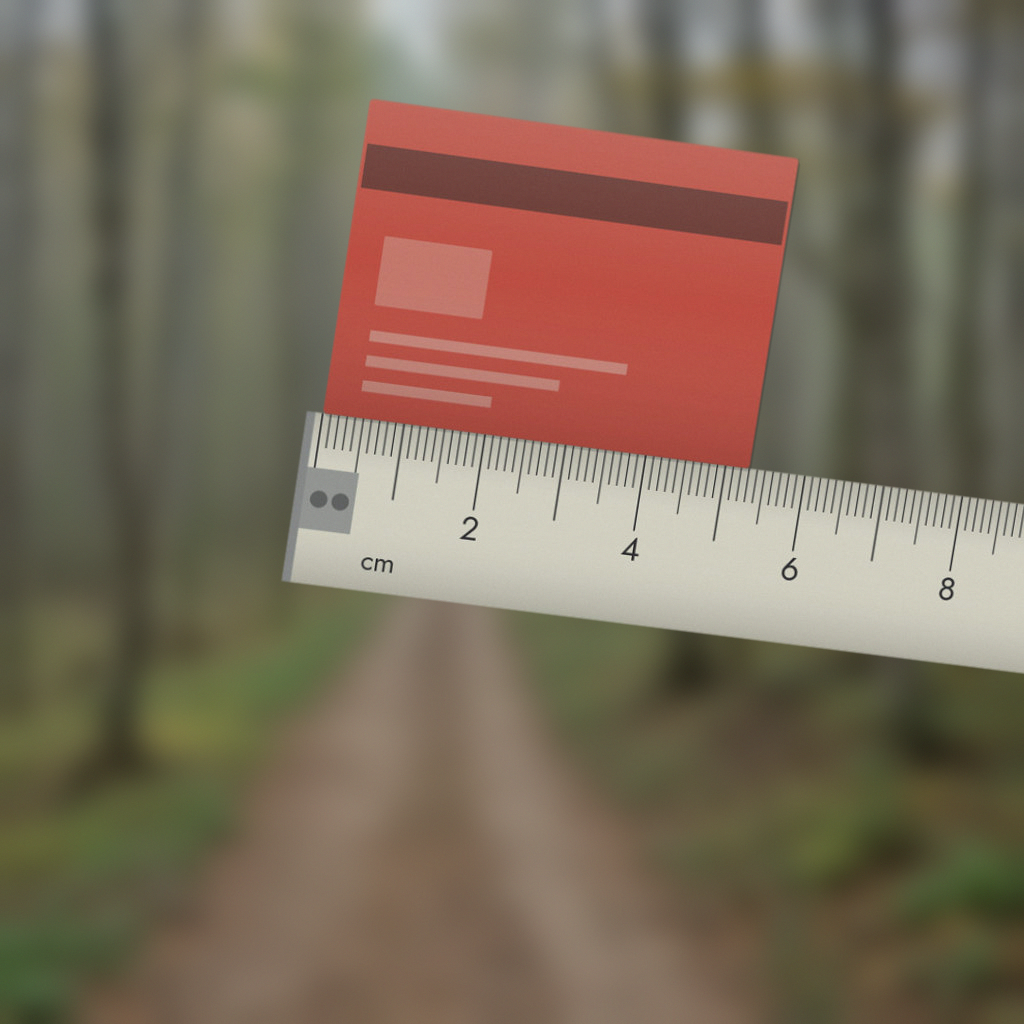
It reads 5.3 cm
